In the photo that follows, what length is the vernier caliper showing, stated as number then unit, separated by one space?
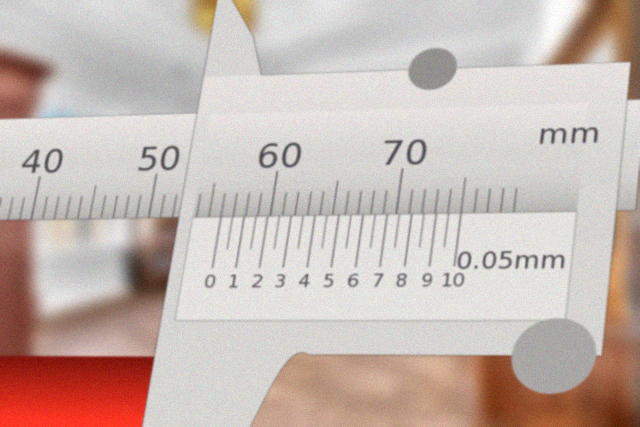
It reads 56.0 mm
